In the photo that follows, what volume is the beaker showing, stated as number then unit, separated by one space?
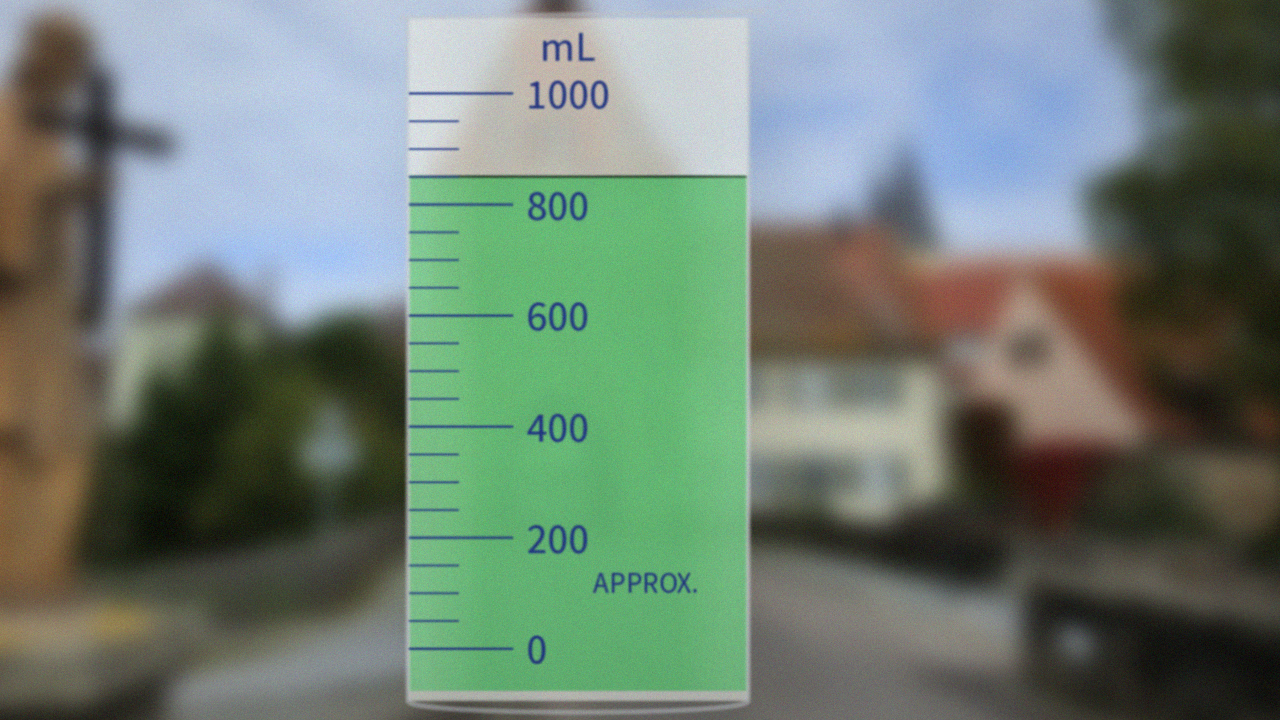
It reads 850 mL
